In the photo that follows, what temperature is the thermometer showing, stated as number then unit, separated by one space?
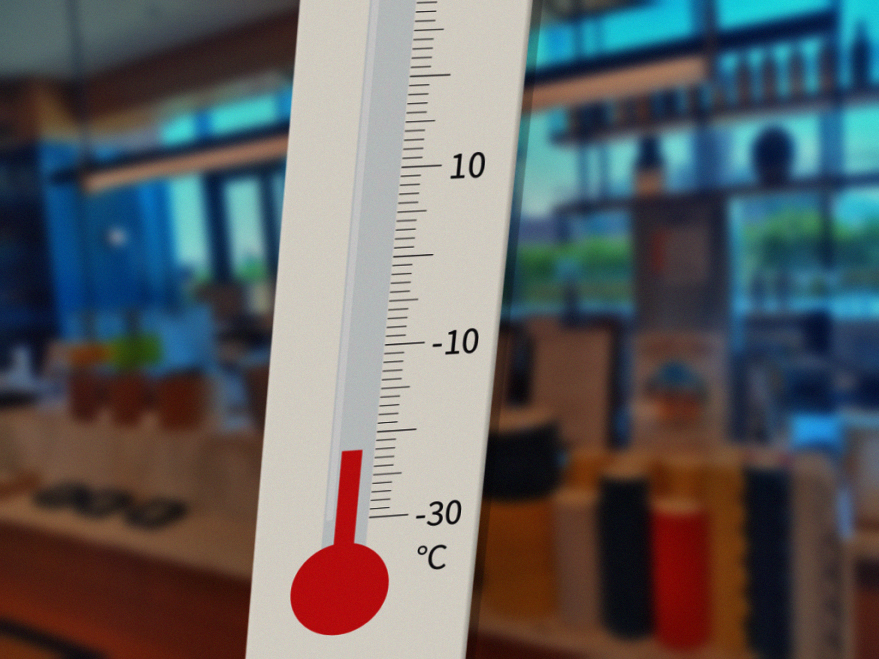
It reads -22 °C
